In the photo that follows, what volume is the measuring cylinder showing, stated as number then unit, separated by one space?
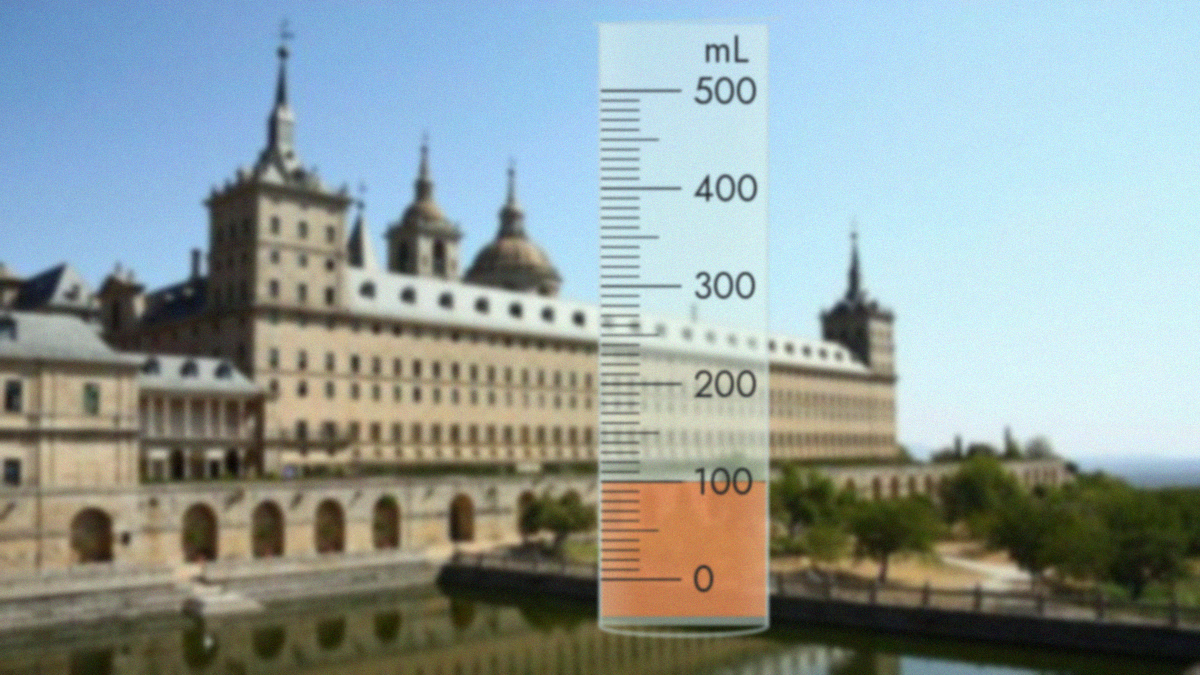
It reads 100 mL
